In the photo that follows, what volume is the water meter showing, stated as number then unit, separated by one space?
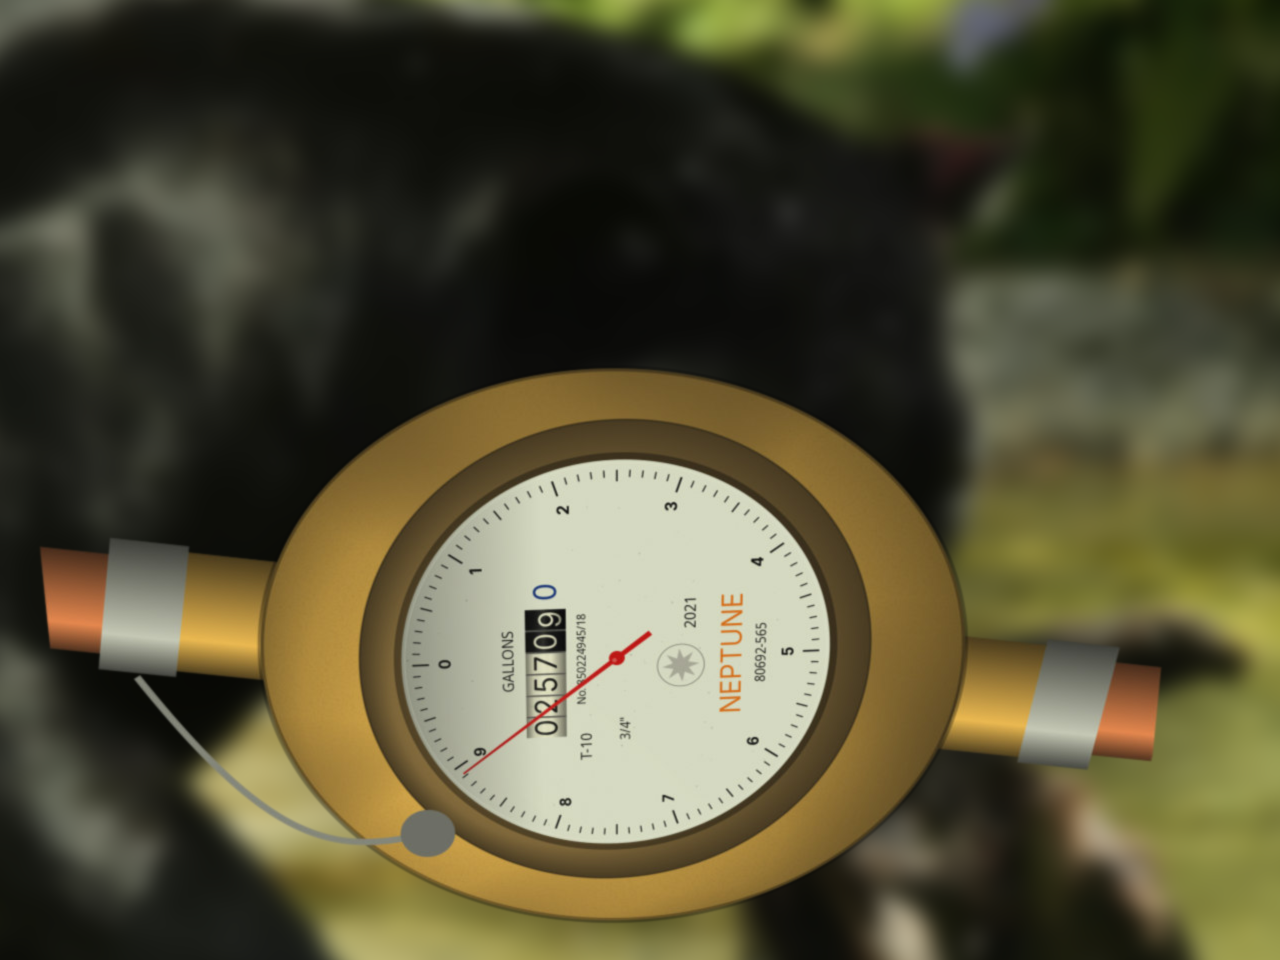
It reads 257088.9 gal
